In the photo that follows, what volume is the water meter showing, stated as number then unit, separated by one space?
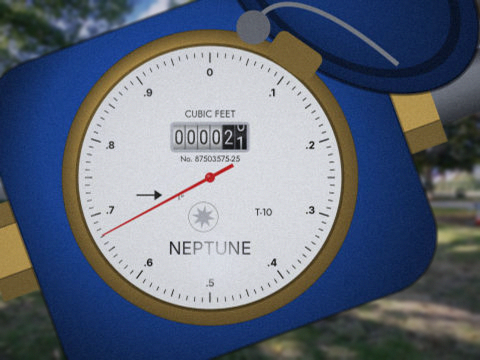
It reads 20.67 ft³
